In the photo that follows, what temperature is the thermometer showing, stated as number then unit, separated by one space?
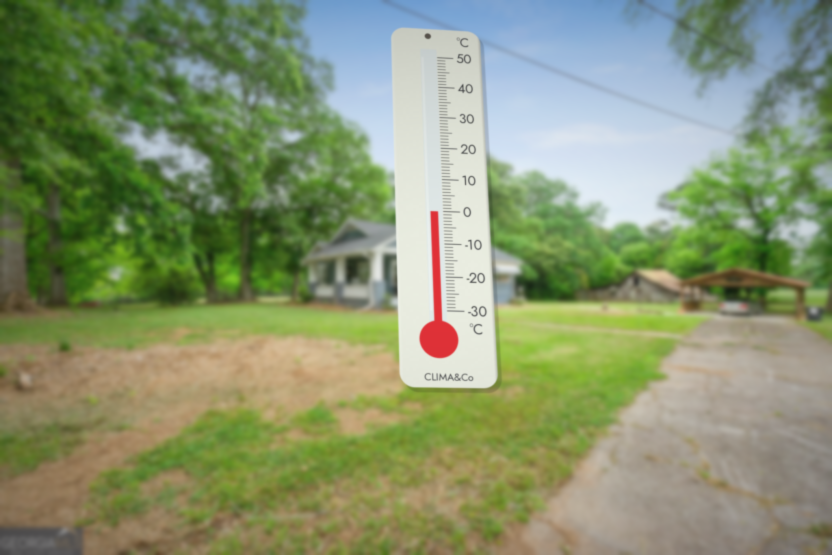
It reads 0 °C
